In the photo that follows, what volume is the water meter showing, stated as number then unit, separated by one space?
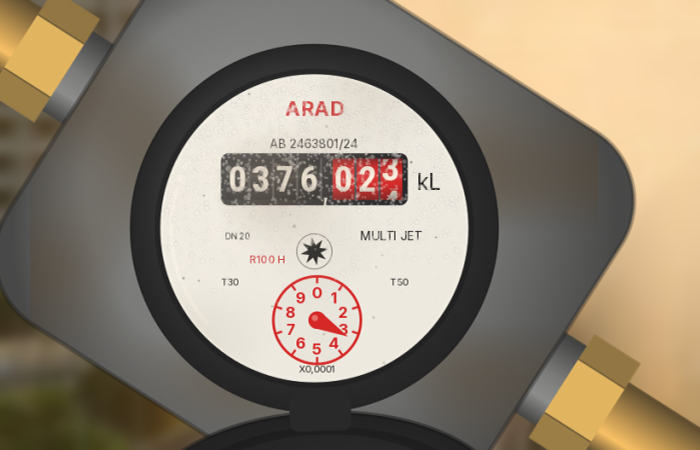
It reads 376.0233 kL
